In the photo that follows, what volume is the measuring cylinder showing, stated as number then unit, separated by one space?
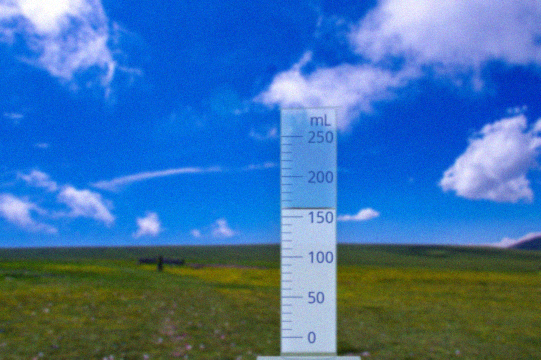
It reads 160 mL
